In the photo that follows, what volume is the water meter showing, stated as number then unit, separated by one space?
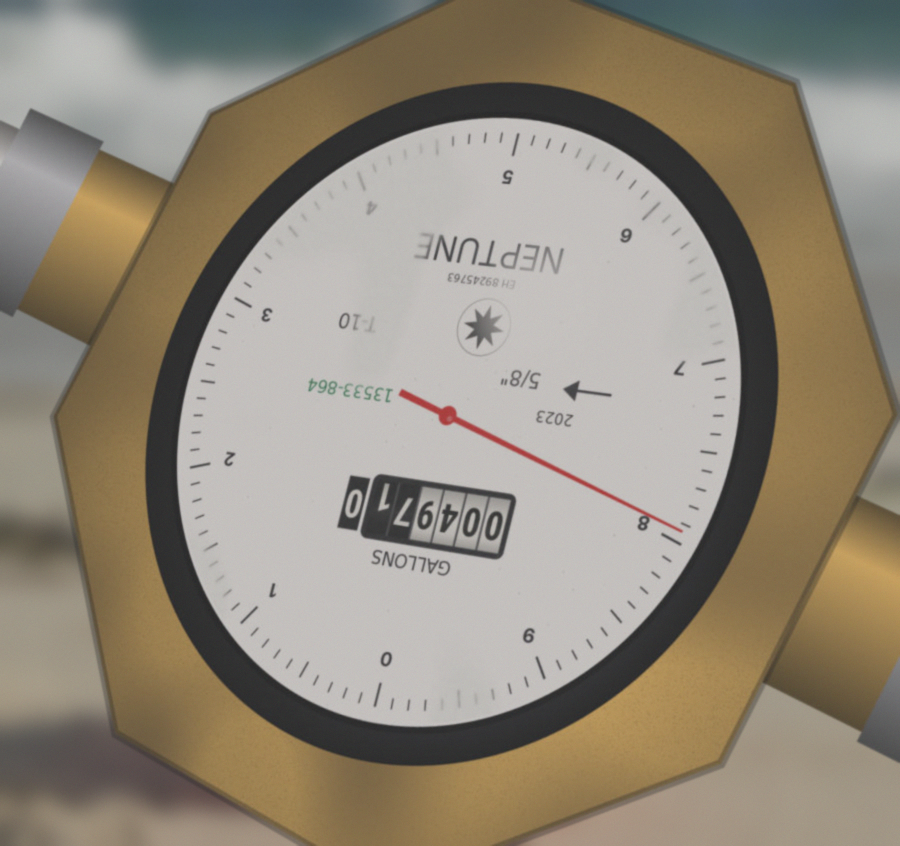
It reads 49707.9 gal
